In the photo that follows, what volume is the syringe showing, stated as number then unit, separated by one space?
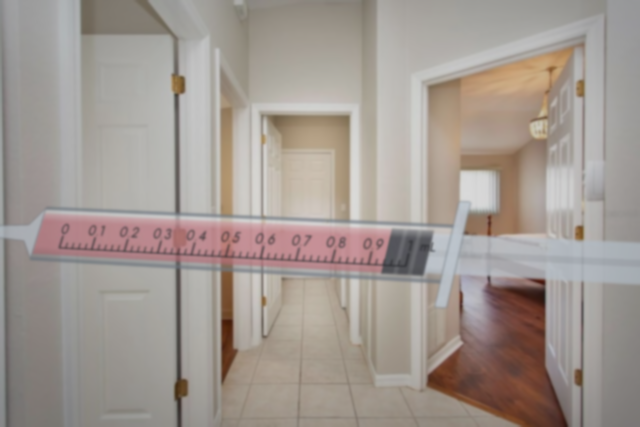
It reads 0.94 mL
